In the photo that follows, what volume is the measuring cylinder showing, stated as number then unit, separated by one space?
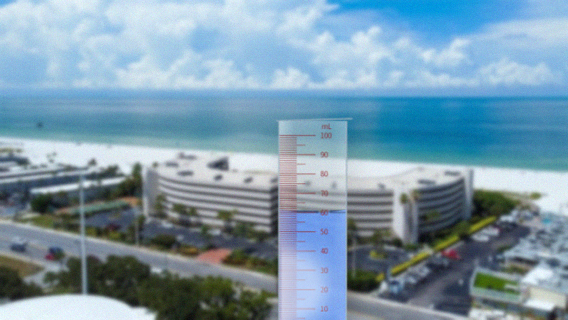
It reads 60 mL
